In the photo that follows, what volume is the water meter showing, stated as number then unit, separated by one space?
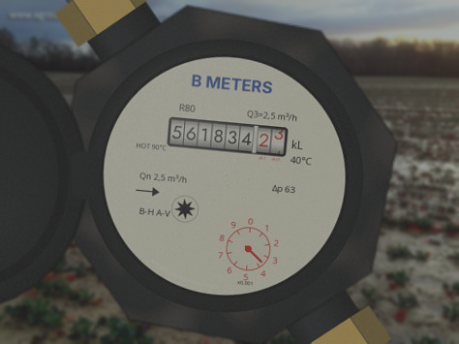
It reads 561834.233 kL
